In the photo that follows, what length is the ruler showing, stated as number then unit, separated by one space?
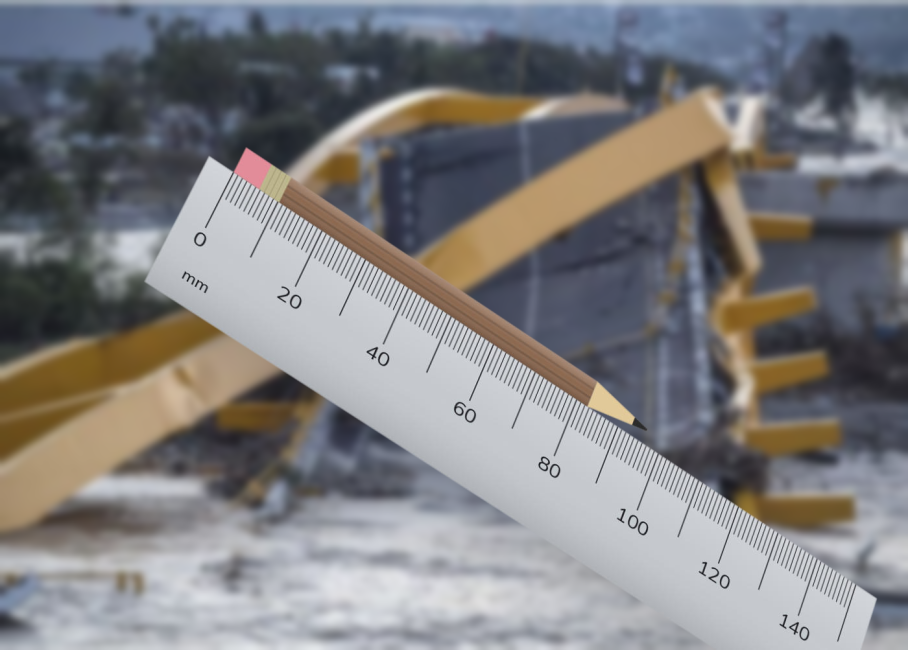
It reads 96 mm
